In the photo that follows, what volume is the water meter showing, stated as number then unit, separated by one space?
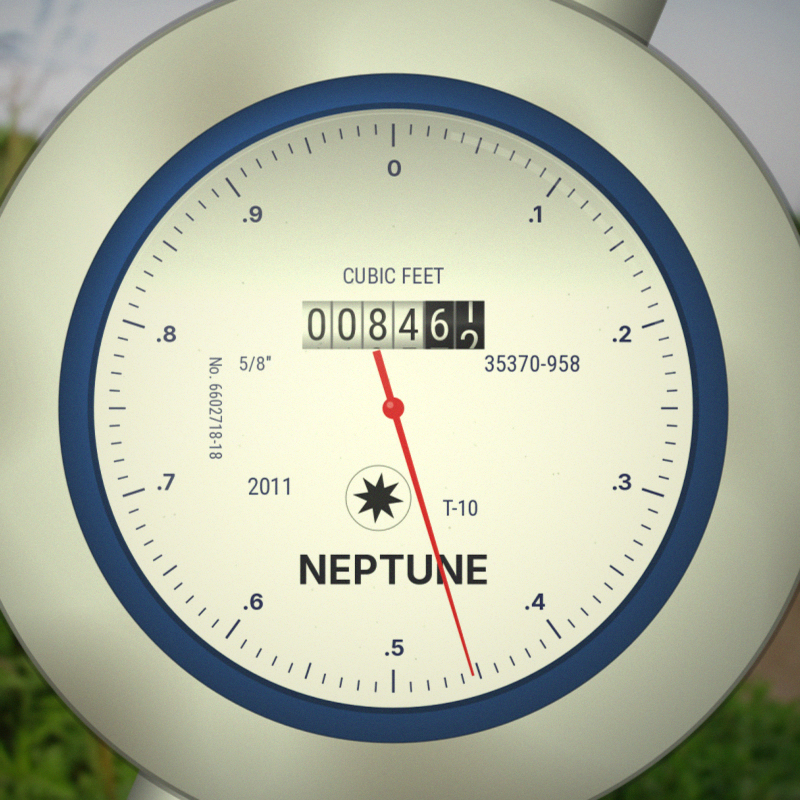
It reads 8461.45 ft³
